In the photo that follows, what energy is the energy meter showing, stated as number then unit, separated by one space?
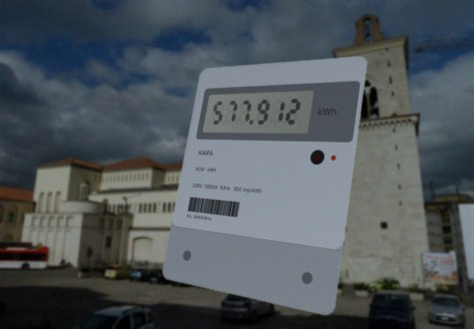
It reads 577.912 kWh
